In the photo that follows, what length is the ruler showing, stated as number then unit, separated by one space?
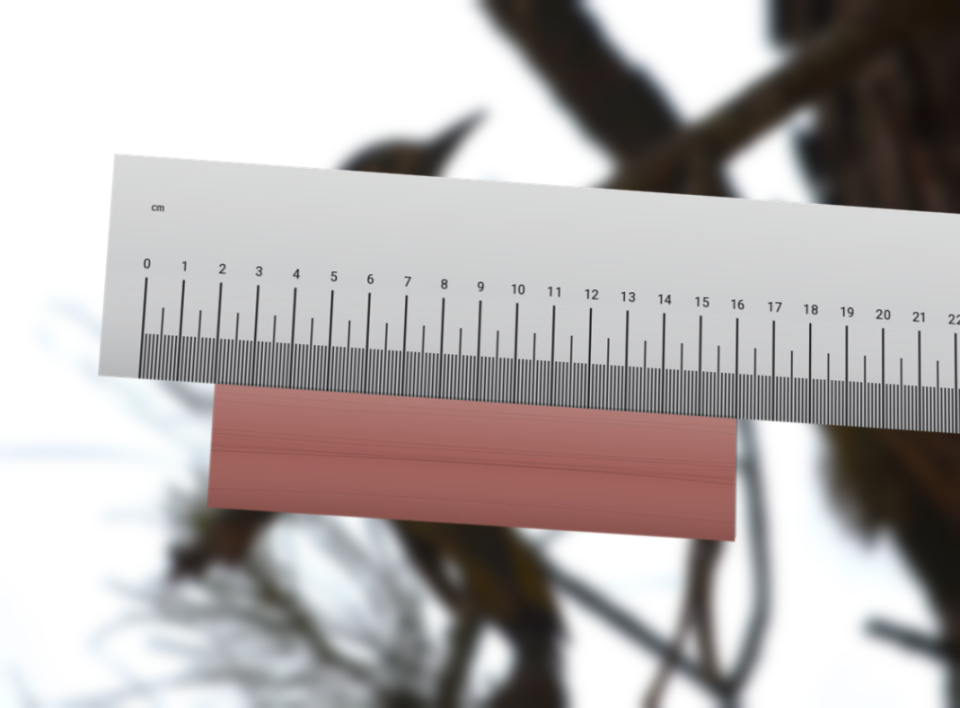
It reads 14 cm
